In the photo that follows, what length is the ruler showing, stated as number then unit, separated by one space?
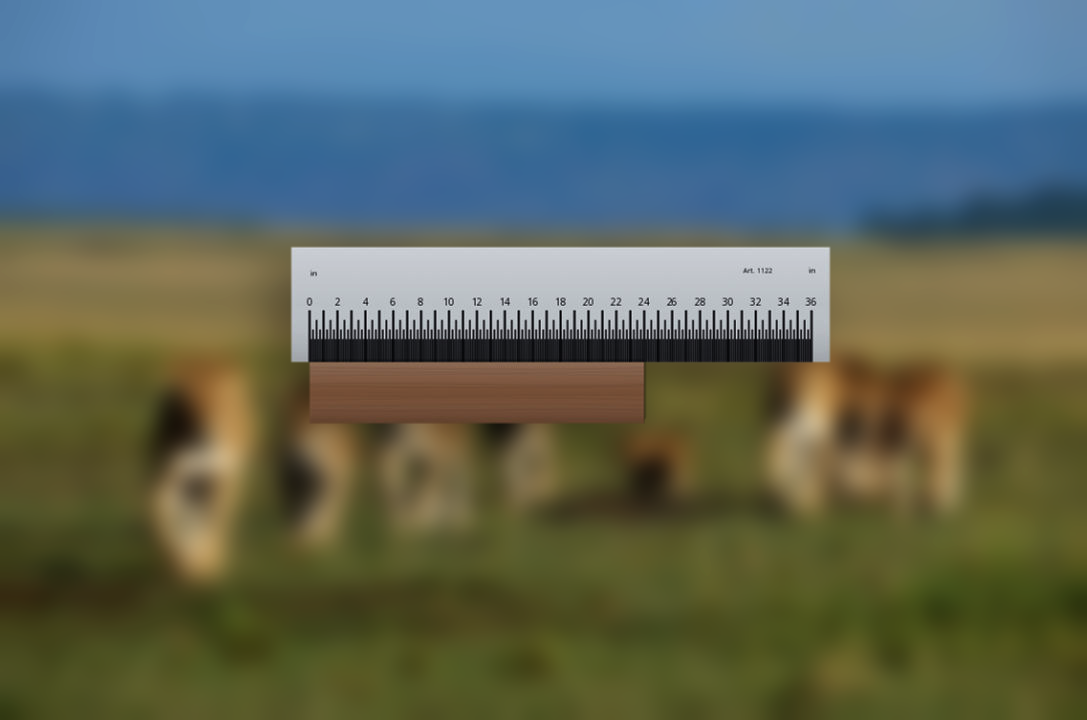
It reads 24 in
